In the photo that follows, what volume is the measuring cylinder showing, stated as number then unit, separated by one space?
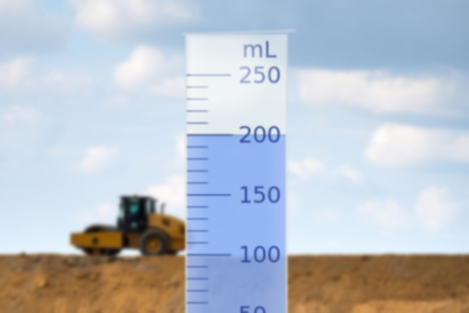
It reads 200 mL
